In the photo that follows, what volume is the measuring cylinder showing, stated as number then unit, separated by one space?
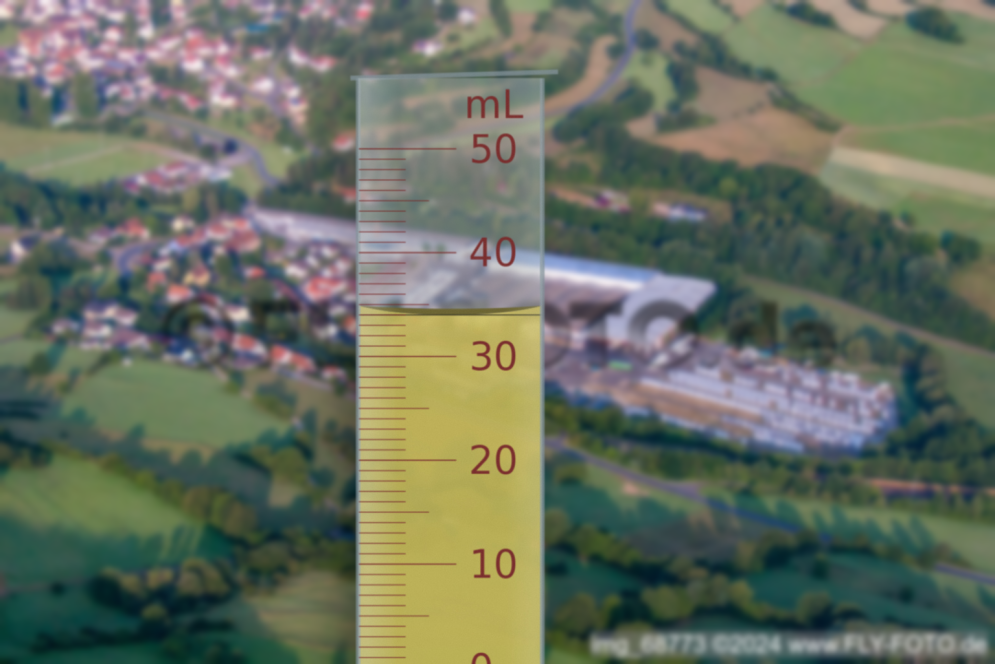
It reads 34 mL
